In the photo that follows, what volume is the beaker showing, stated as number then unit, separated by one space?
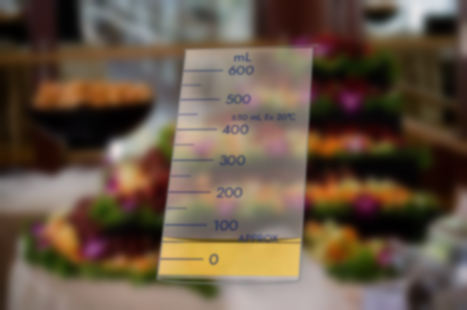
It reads 50 mL
